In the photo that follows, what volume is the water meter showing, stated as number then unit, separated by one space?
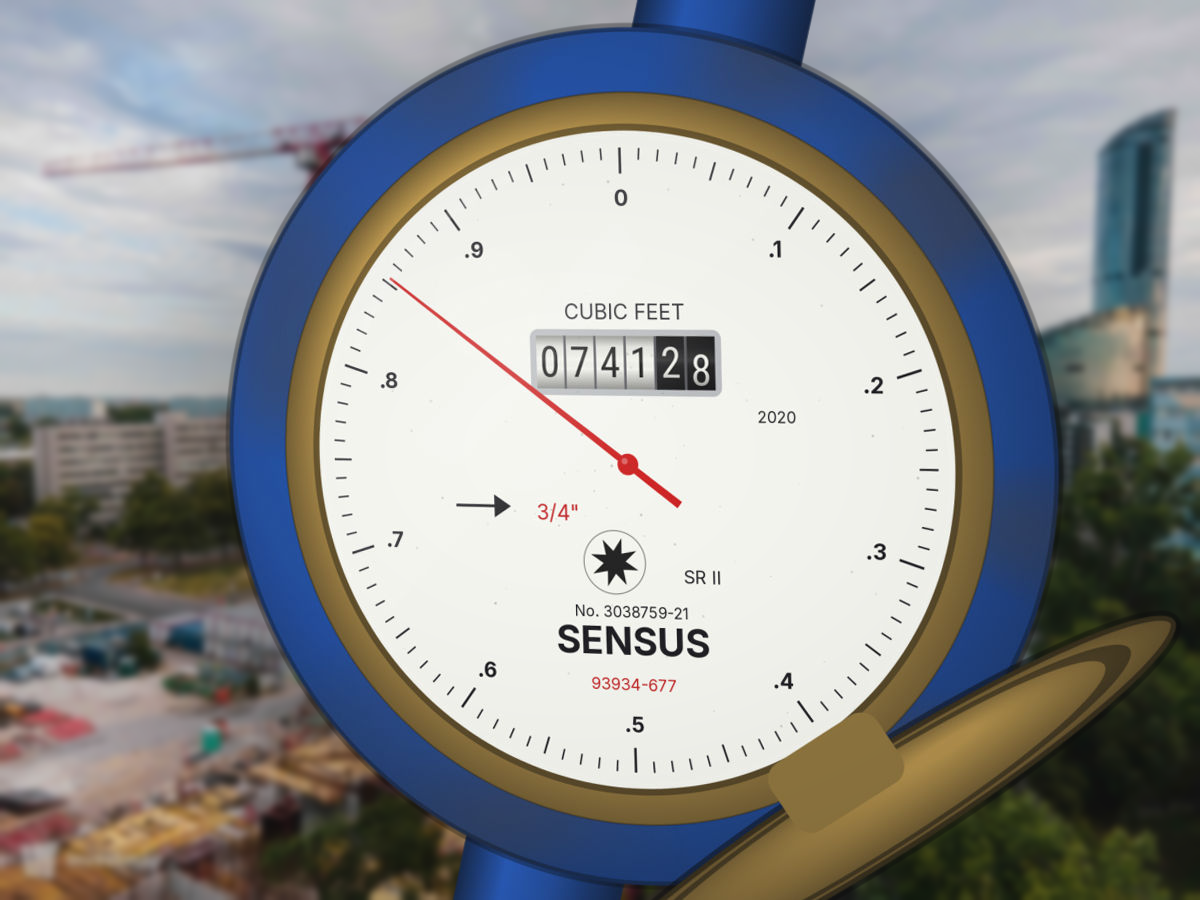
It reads 74127.85 ft³
